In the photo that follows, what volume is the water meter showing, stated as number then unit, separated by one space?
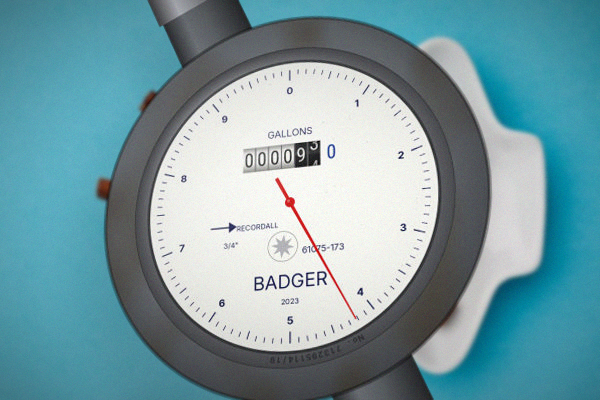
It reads 934.2 gal
